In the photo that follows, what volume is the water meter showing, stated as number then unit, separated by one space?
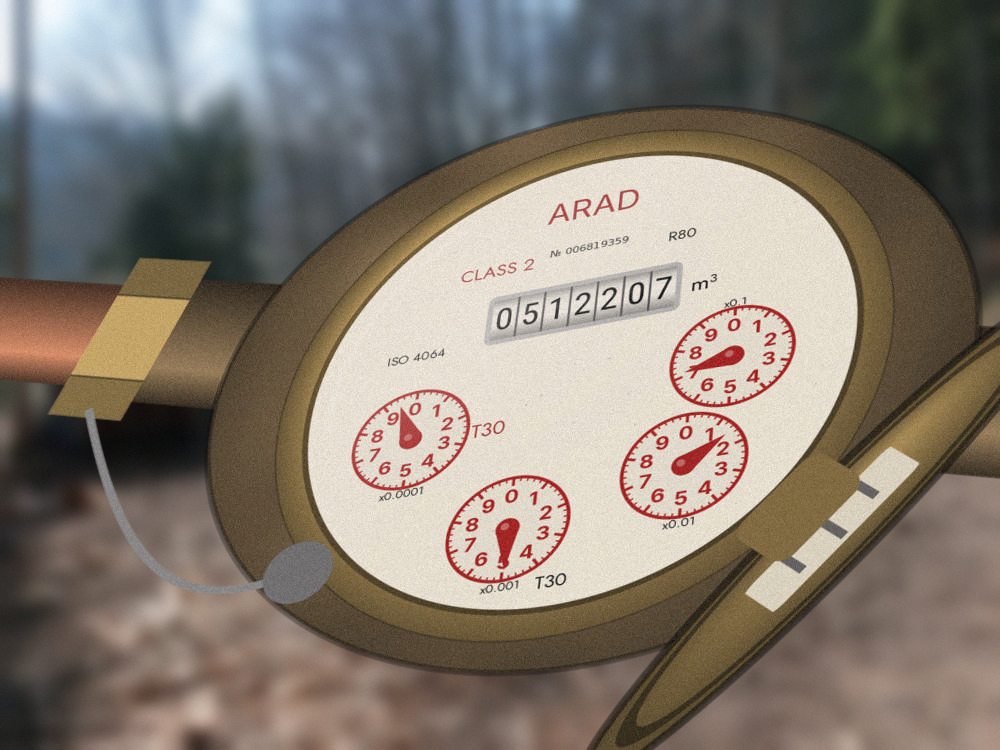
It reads 512207.7149 m³
